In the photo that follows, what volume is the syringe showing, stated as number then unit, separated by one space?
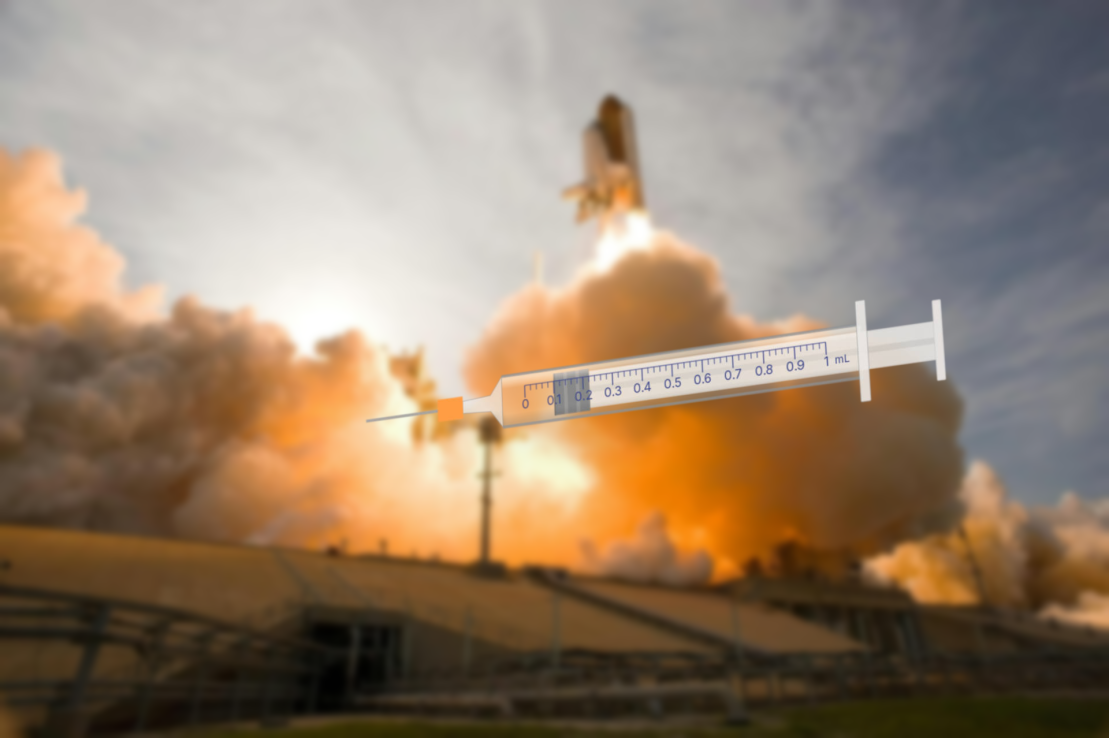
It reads 0.1 mL
